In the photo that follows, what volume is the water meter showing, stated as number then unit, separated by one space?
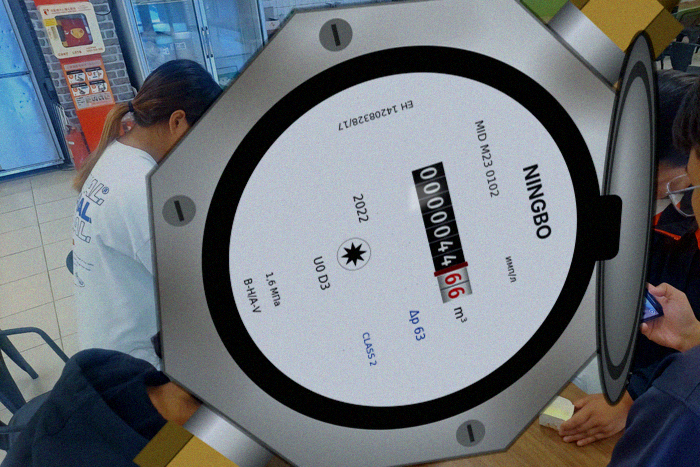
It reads 44.66 m³
